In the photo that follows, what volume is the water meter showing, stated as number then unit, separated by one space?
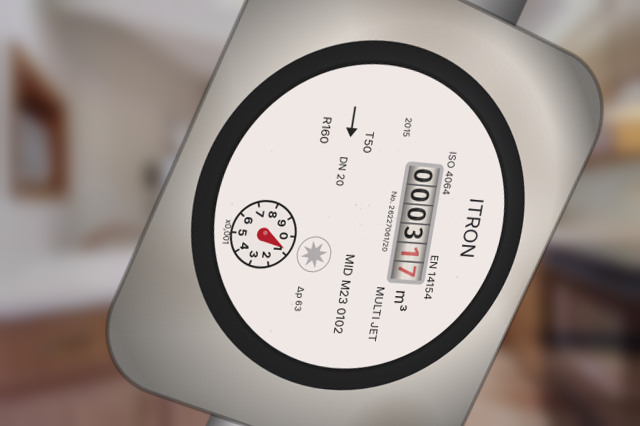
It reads 3.170 m³
